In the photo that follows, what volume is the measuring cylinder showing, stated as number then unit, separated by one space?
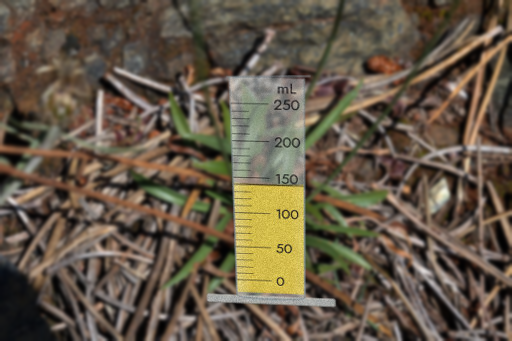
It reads 140 mL
